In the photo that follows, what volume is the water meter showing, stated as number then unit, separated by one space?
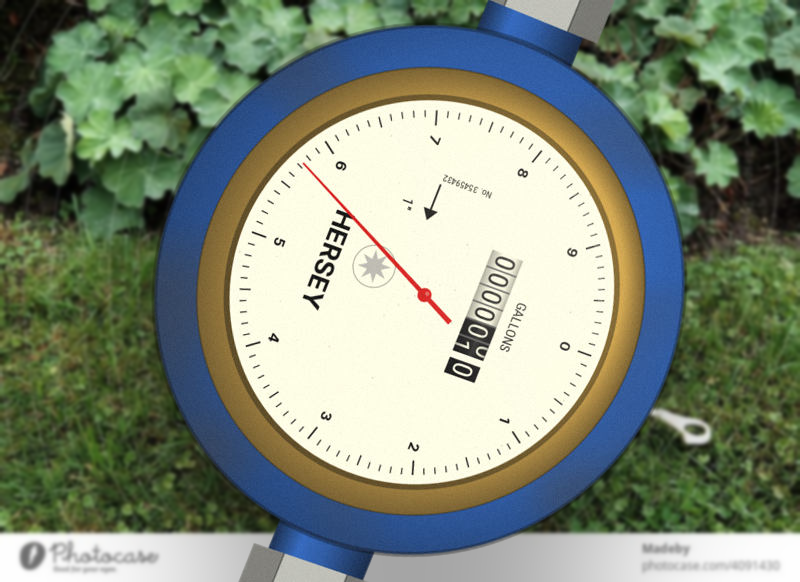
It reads 5.7 gal
